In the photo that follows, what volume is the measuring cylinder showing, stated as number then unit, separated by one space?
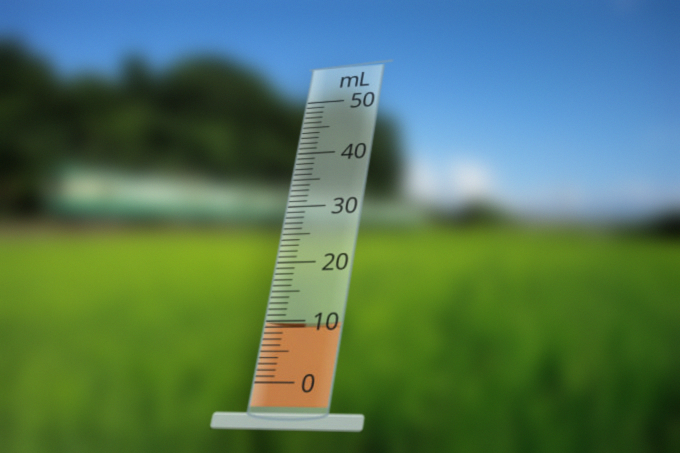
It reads 9 mL
